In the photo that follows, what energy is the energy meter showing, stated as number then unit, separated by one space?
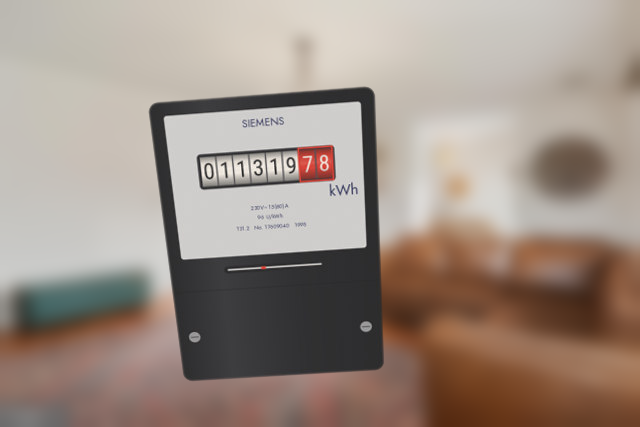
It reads 11319.78 kWh
